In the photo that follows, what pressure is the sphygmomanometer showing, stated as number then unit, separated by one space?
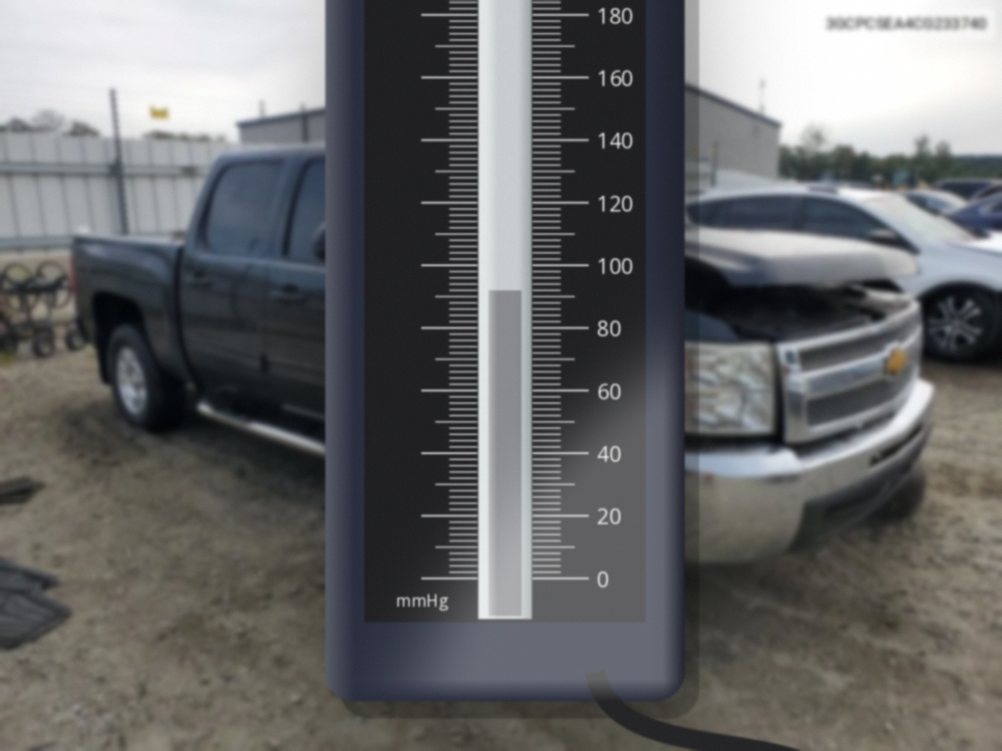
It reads 92 mmHg
